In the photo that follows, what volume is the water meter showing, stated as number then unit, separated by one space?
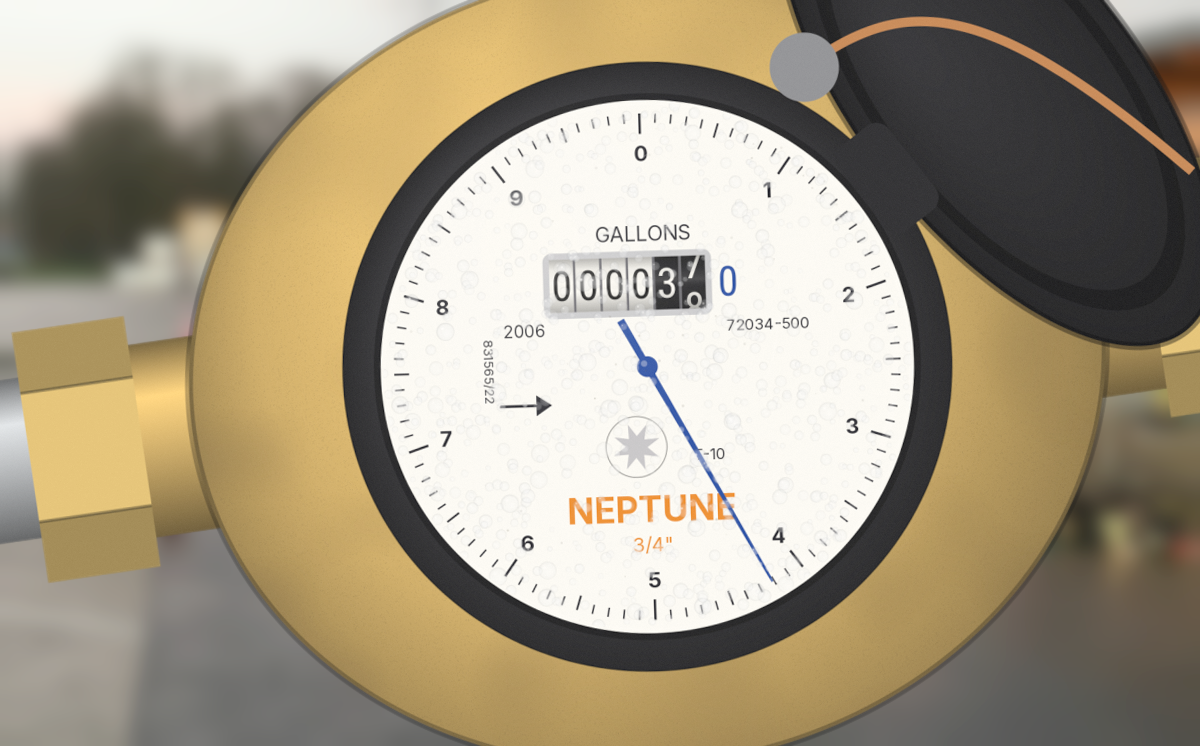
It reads 374.2 gal
